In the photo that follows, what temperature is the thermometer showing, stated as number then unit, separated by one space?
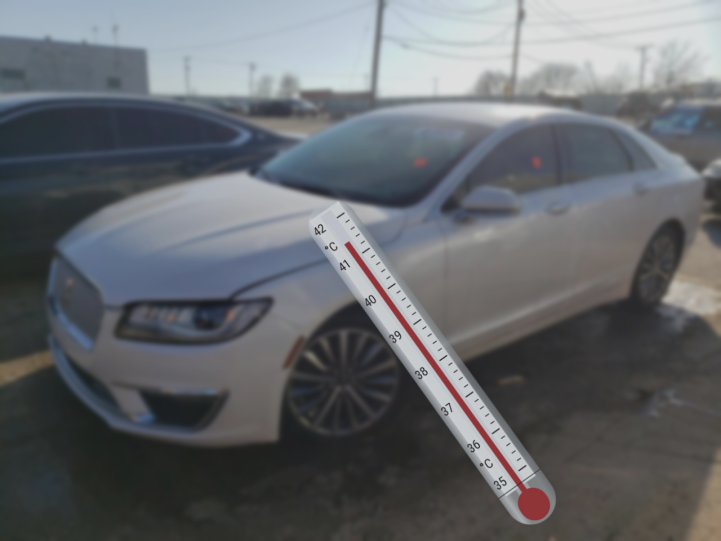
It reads 41.4 °C
